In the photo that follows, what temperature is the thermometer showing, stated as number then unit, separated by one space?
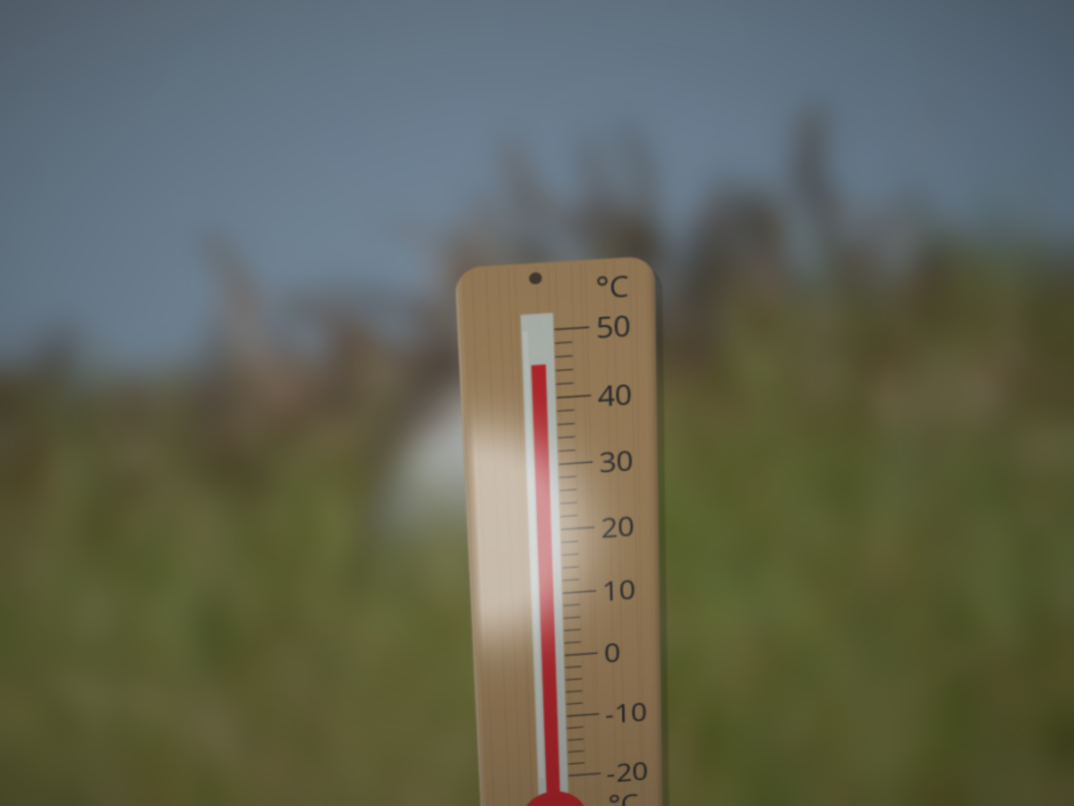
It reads 45 °C
